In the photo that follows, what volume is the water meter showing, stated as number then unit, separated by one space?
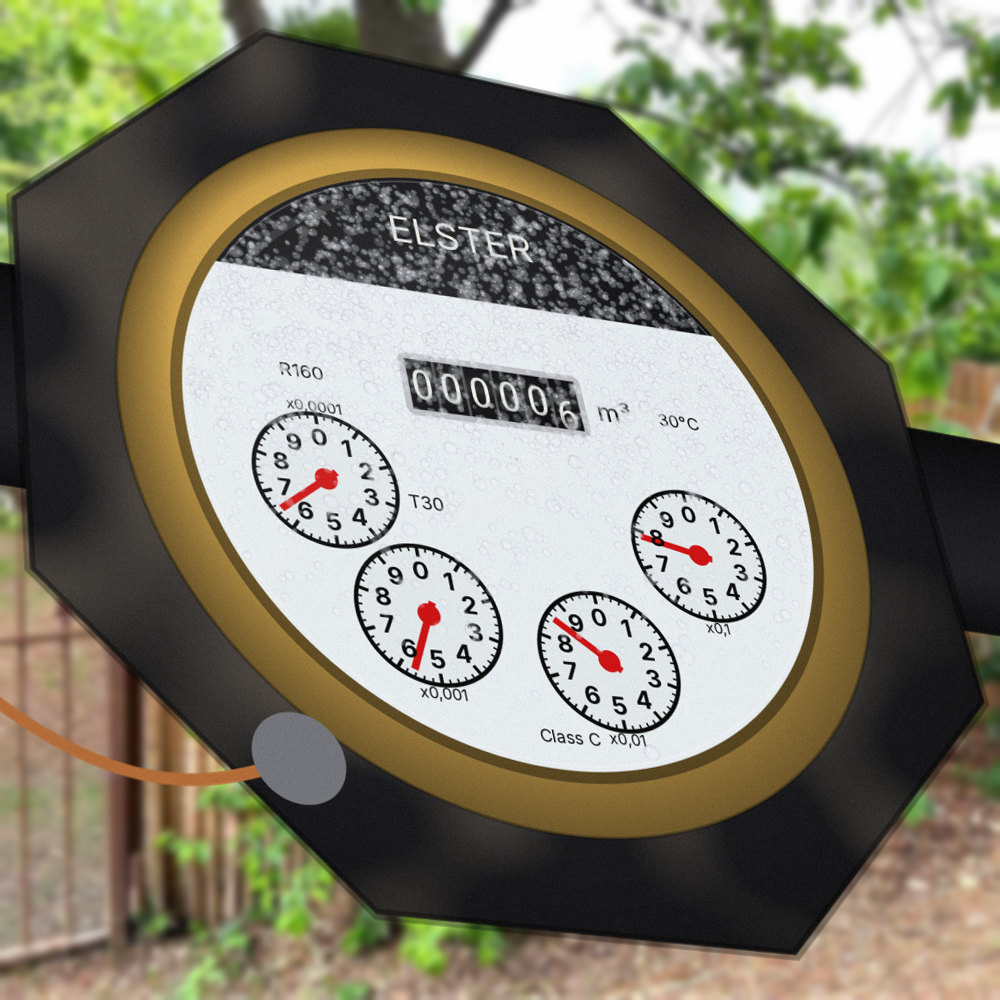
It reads 5.7856 m³
